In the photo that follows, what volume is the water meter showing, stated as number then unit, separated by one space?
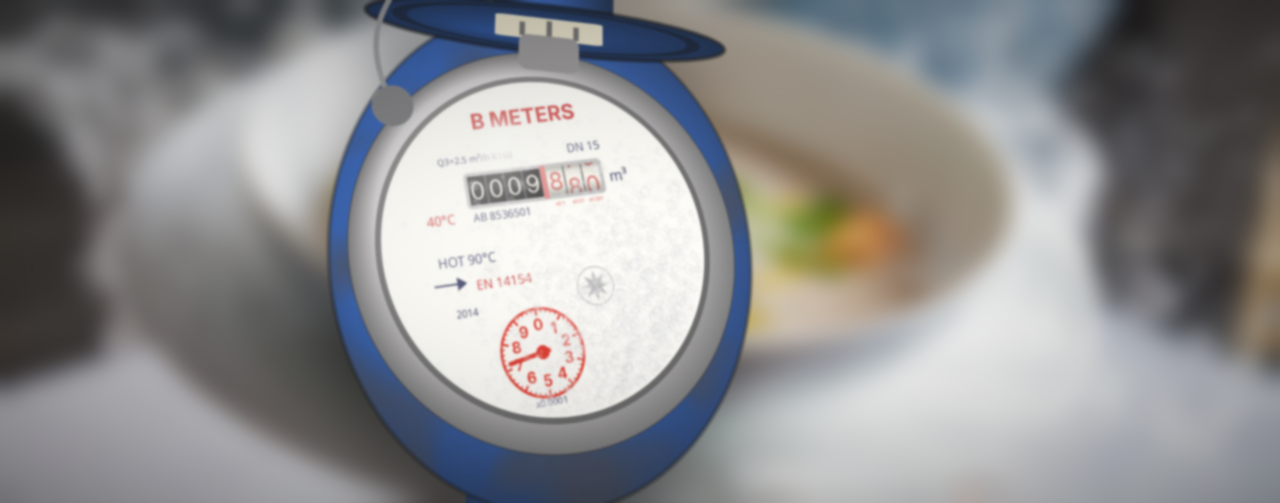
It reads 9.8797 m³
